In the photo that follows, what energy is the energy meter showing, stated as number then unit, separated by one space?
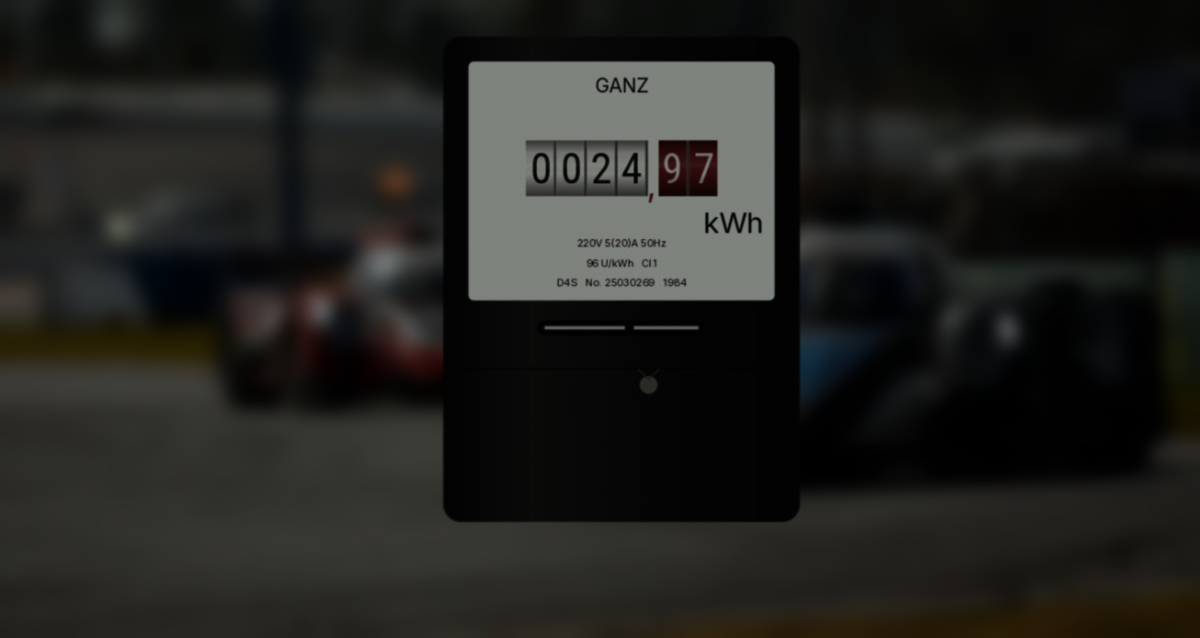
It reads 24.97 kWh
